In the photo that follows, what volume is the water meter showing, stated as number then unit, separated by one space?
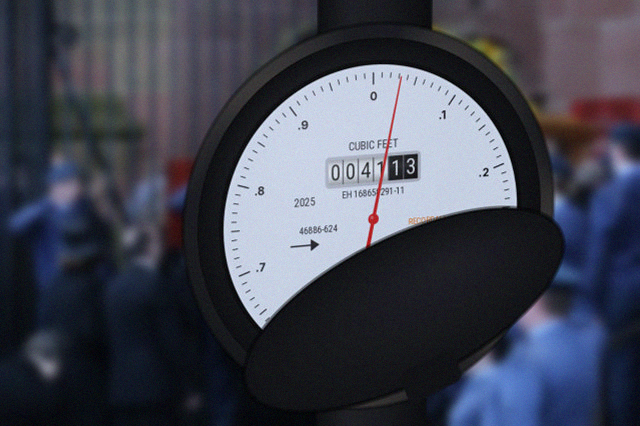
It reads 4113.03 ft³
